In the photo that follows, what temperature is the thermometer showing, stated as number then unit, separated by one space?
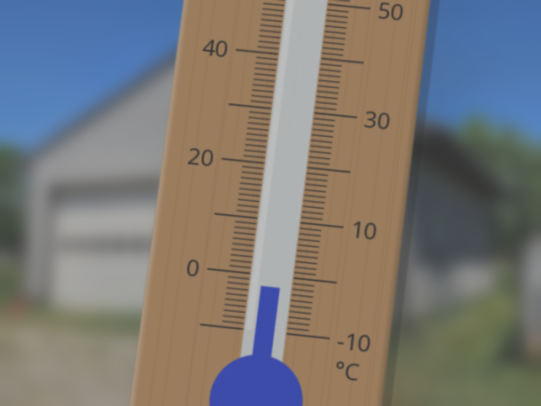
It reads -2 °C
